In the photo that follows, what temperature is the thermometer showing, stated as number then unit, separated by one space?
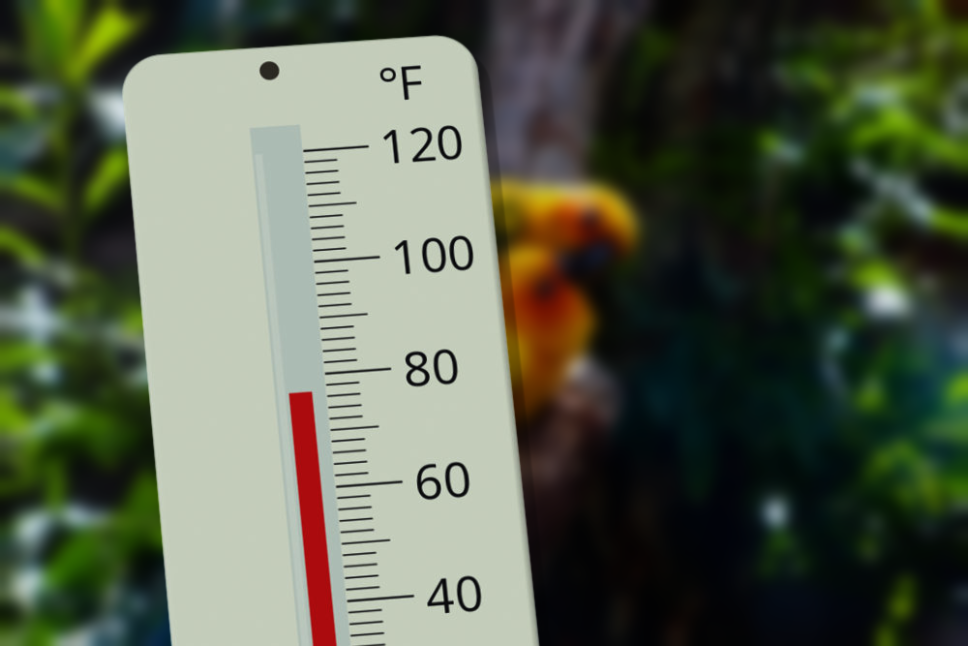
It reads 77 °F
